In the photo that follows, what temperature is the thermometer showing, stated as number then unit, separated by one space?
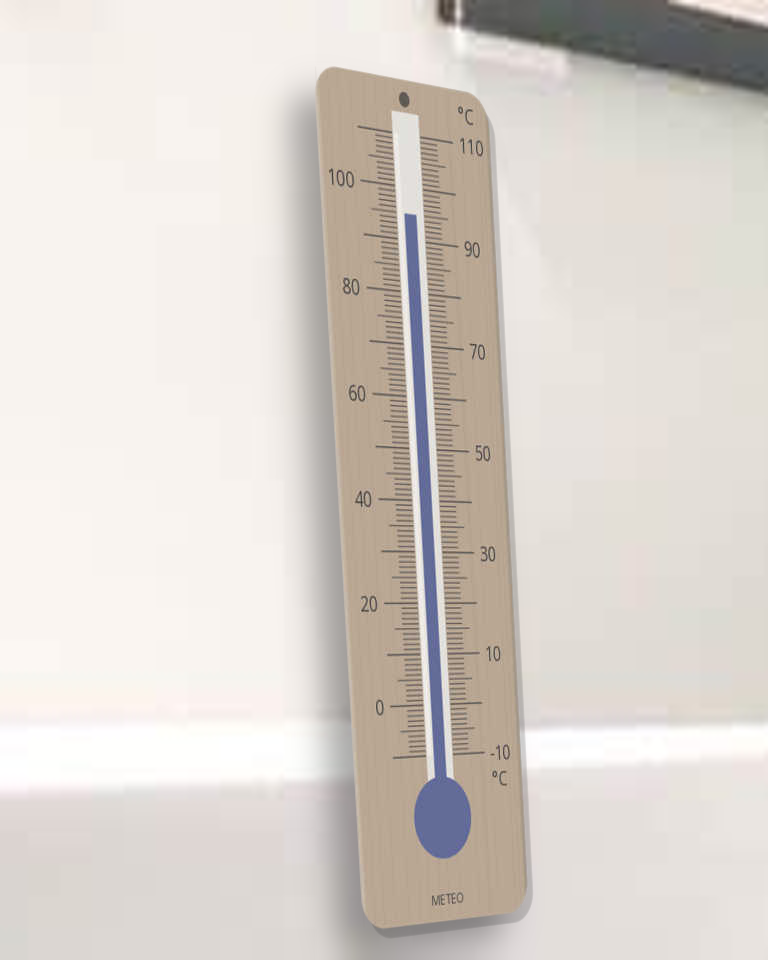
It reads 95 °C
